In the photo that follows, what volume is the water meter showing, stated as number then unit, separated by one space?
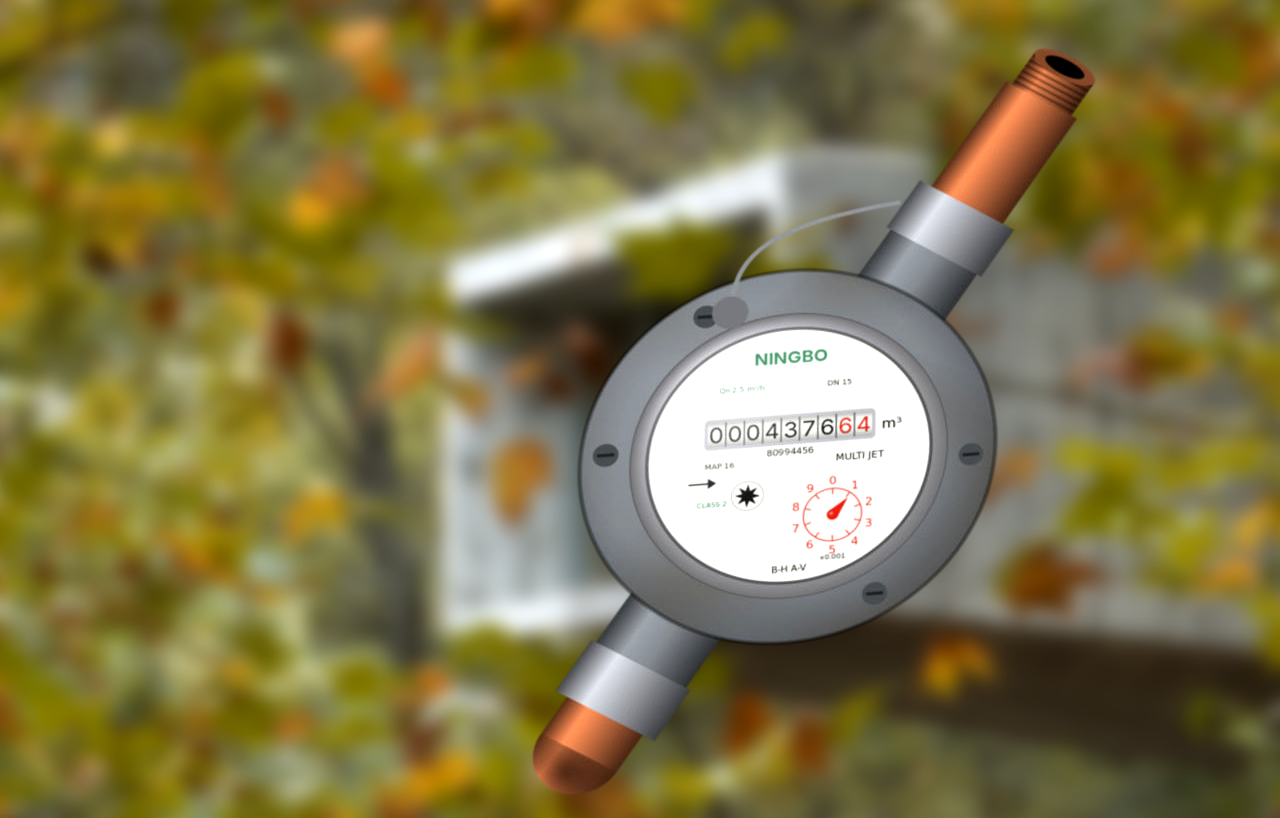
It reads 4376.641 m³
